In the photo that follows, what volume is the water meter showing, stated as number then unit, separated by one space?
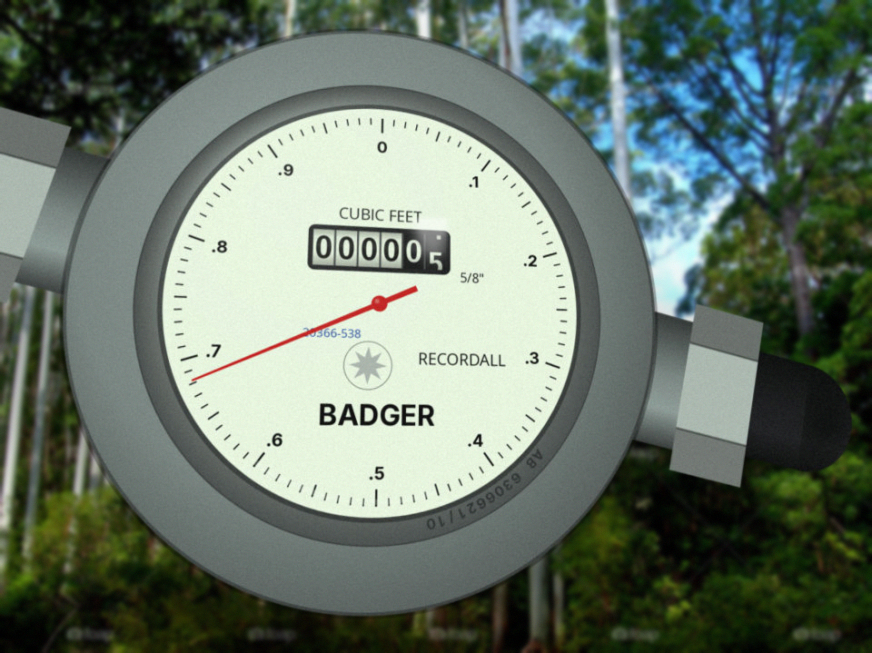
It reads 4.68 ft³
